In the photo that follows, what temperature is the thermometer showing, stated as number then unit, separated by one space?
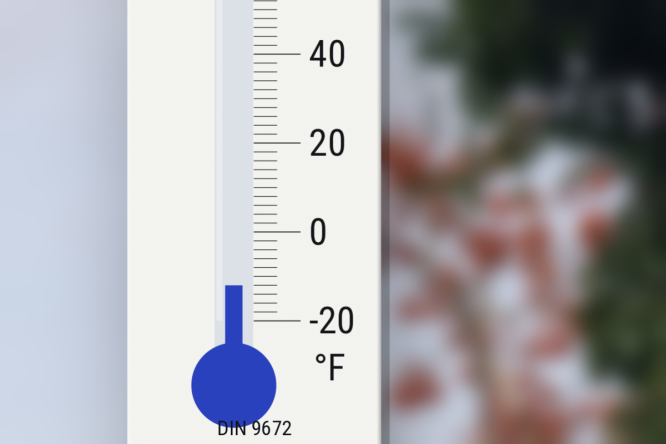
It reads -12 °F
